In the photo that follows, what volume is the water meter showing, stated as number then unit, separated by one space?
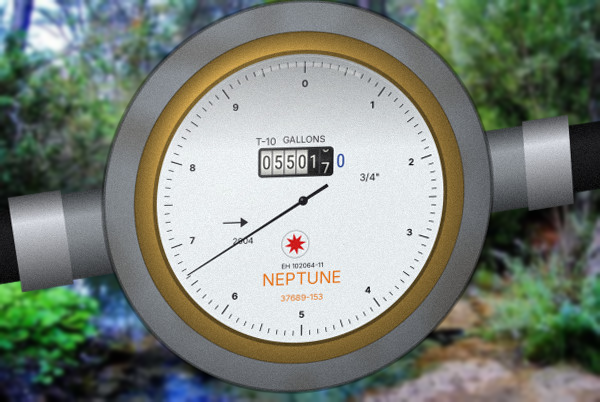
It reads 550166.6 gal
